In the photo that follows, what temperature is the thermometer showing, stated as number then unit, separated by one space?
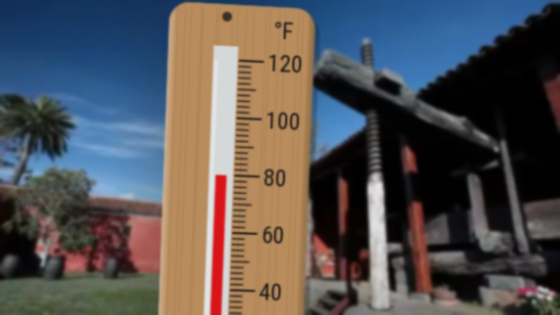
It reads 80 °F
